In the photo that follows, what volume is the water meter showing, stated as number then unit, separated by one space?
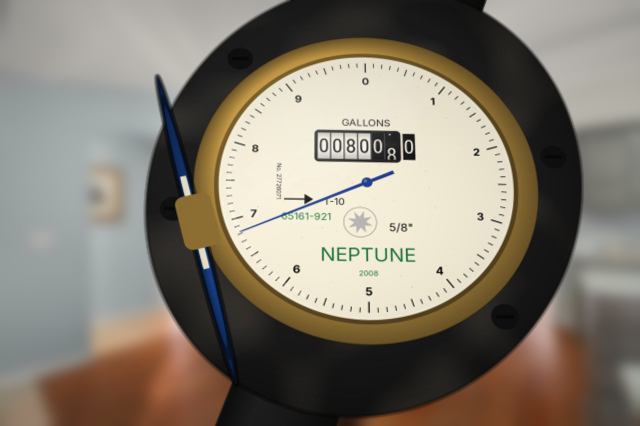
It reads 80076.8 gal
